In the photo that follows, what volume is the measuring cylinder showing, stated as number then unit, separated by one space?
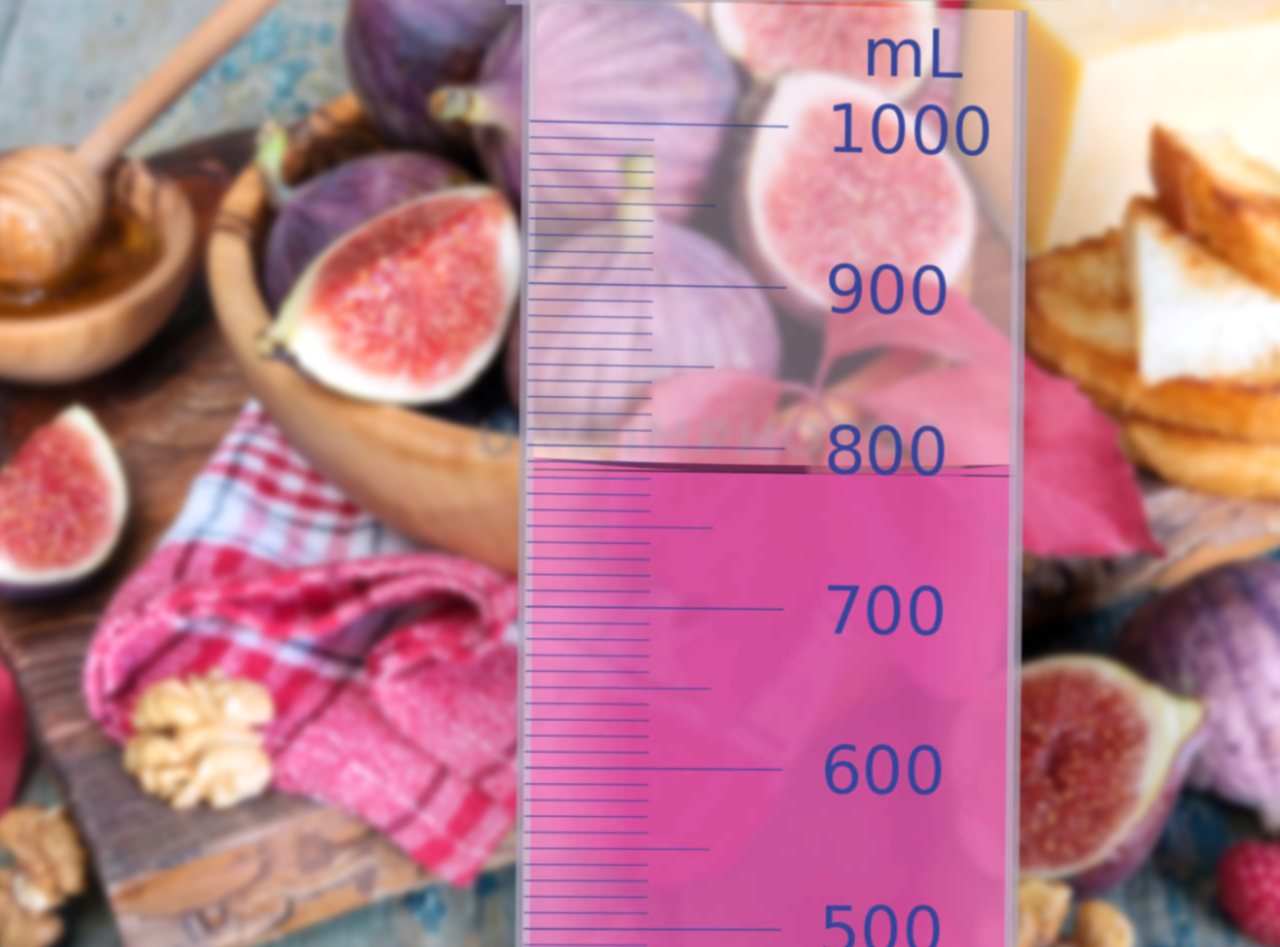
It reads 785 mL
